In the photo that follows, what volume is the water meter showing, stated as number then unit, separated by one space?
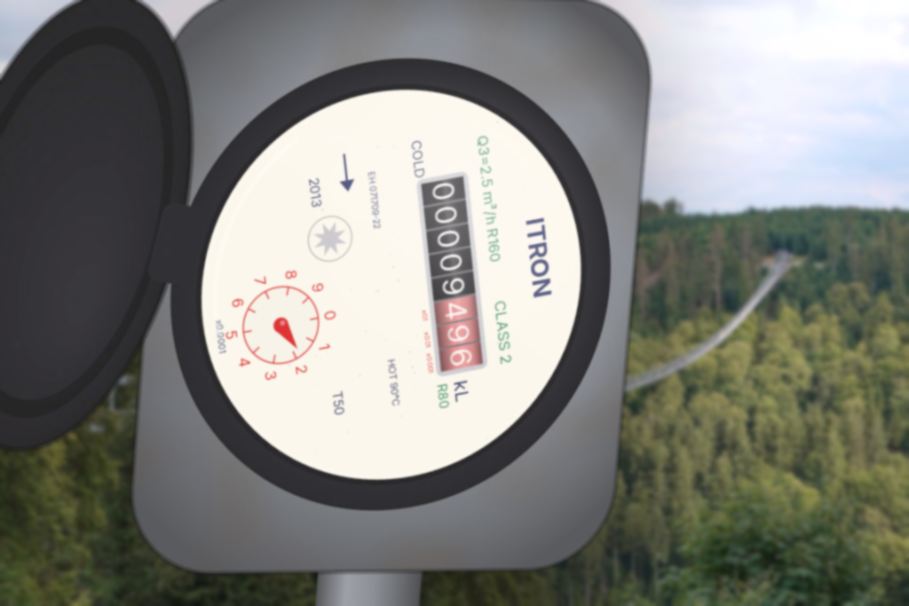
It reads 9.4961 kL
